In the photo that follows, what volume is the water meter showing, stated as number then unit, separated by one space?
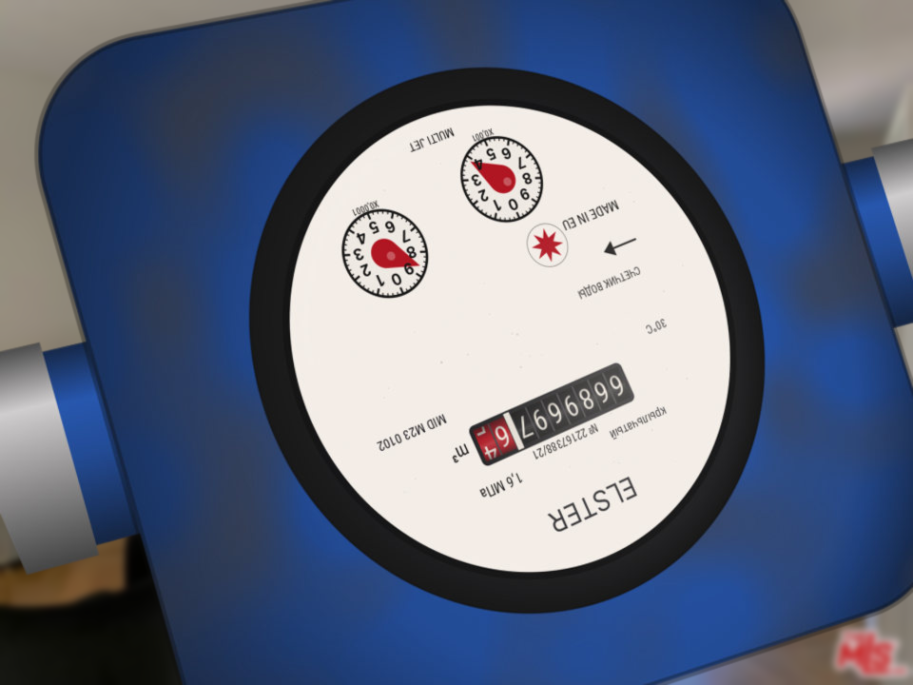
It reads 6689697.6438 m³
